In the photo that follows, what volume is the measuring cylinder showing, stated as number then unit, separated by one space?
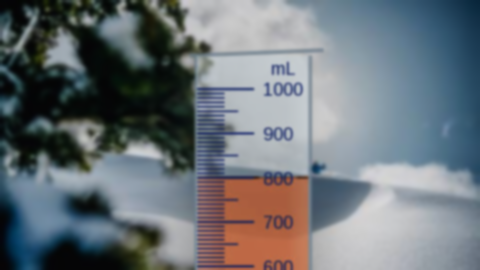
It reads 800 mL
